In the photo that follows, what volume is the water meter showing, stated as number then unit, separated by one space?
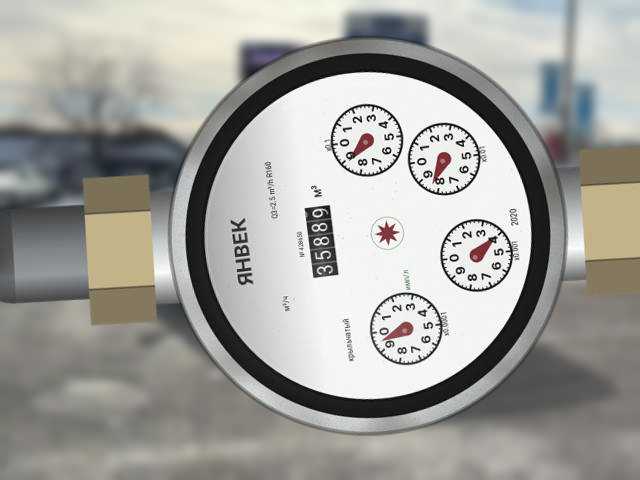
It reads 35888.8839 m³
